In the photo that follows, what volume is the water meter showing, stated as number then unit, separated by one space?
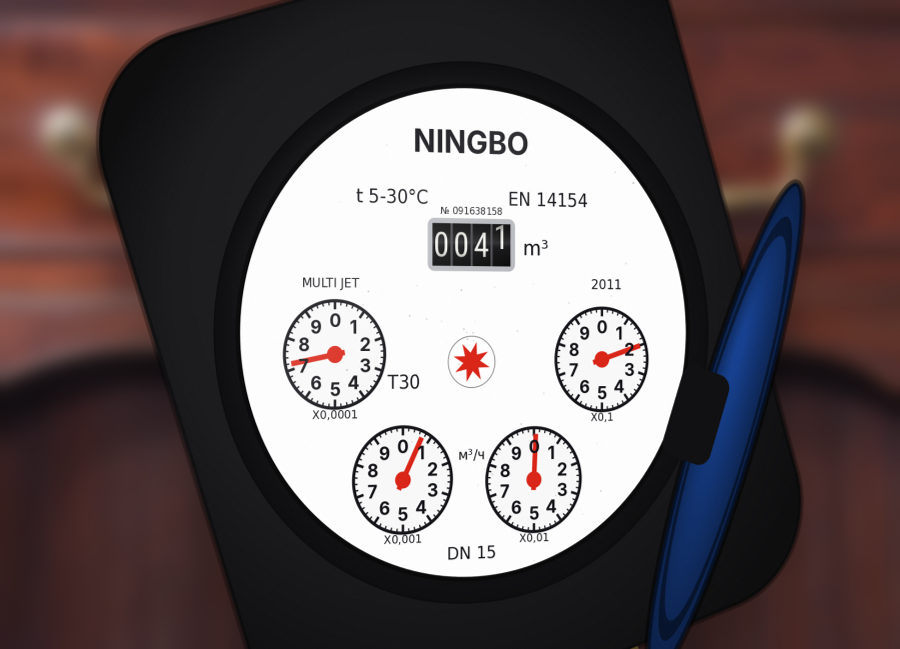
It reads 41.2007 m³
